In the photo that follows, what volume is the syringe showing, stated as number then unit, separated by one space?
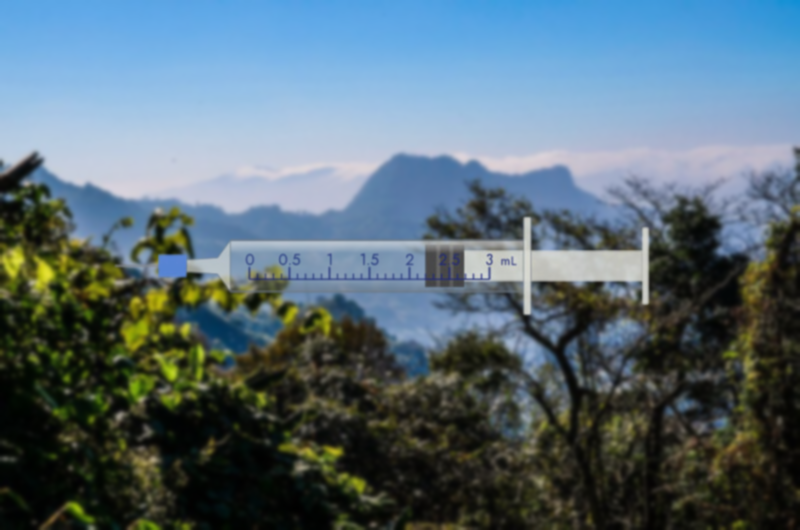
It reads 2.2 mL
